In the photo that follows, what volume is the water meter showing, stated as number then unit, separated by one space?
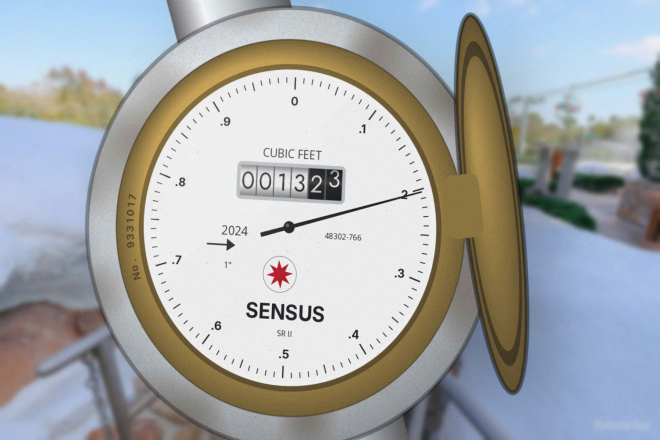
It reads 1323.20 ft³
